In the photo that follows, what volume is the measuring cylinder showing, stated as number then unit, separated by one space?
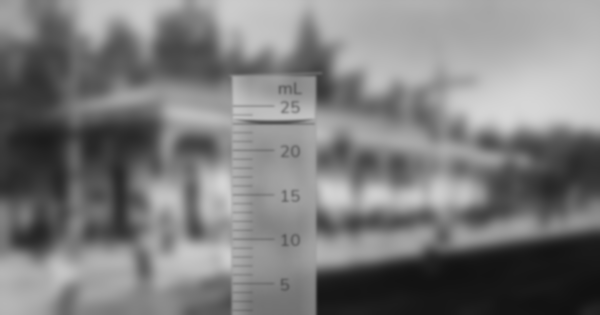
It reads 23 mL
